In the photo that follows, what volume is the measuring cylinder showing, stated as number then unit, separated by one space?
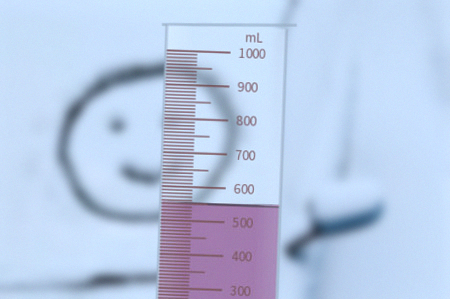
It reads 550 mL
